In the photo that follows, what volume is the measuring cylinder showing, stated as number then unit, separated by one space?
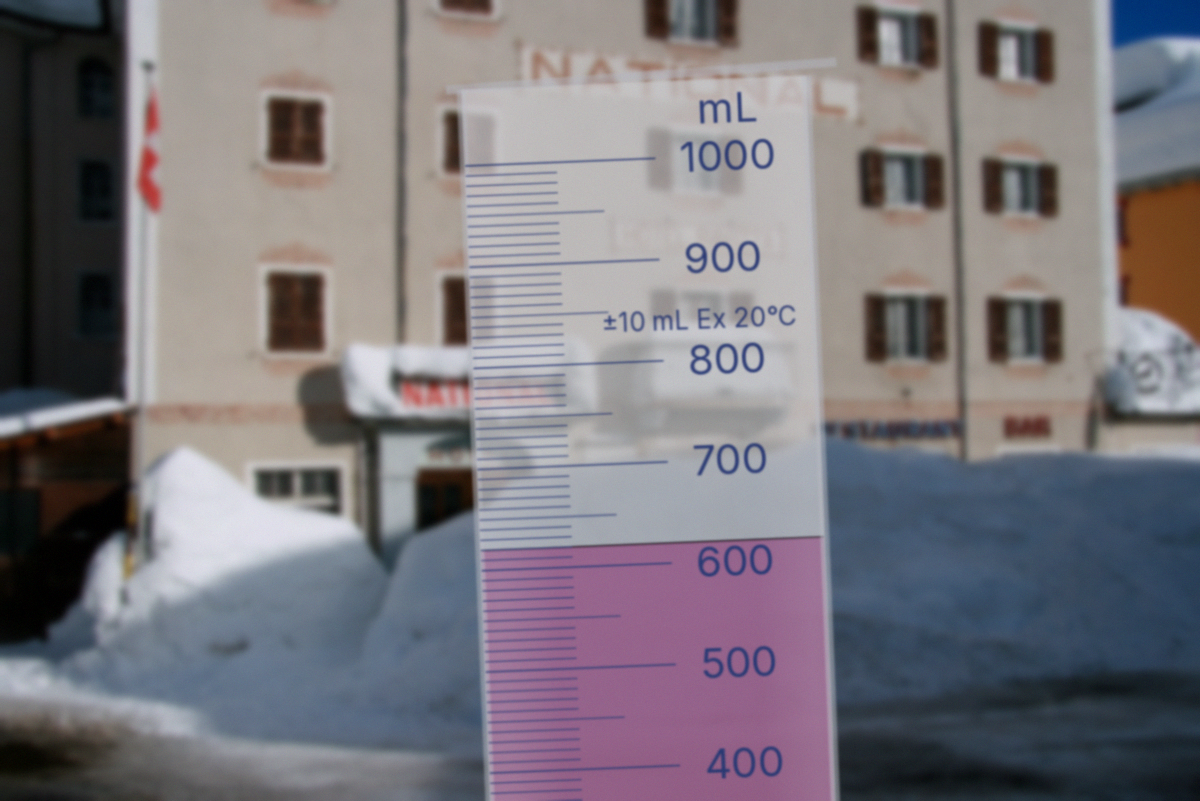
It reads 620 mL
